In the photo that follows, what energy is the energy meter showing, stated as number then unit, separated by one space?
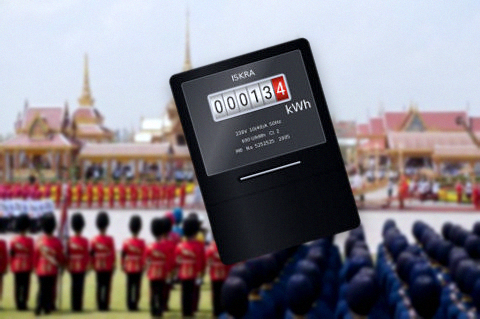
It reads 13.4 kWh
